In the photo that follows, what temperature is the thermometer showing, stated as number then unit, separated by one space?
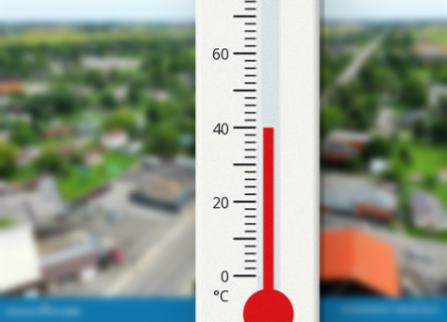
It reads 40 °C
